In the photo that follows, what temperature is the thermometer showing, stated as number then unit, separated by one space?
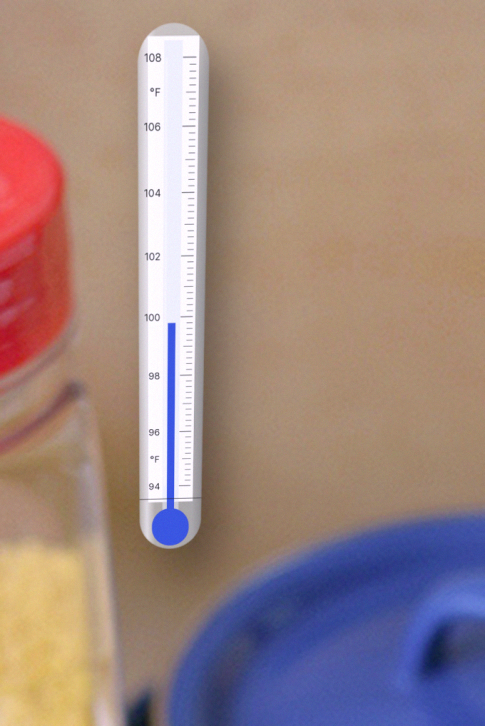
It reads 99.8 °F
